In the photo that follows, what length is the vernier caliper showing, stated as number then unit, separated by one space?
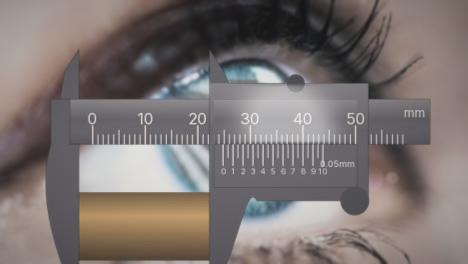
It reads 24.8 mm
